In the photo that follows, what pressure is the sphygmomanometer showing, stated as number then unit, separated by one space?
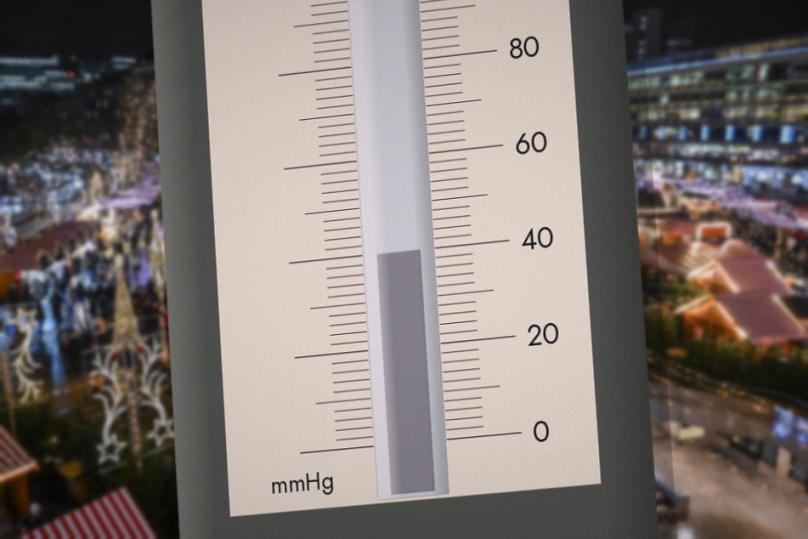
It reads 40 mmHg
